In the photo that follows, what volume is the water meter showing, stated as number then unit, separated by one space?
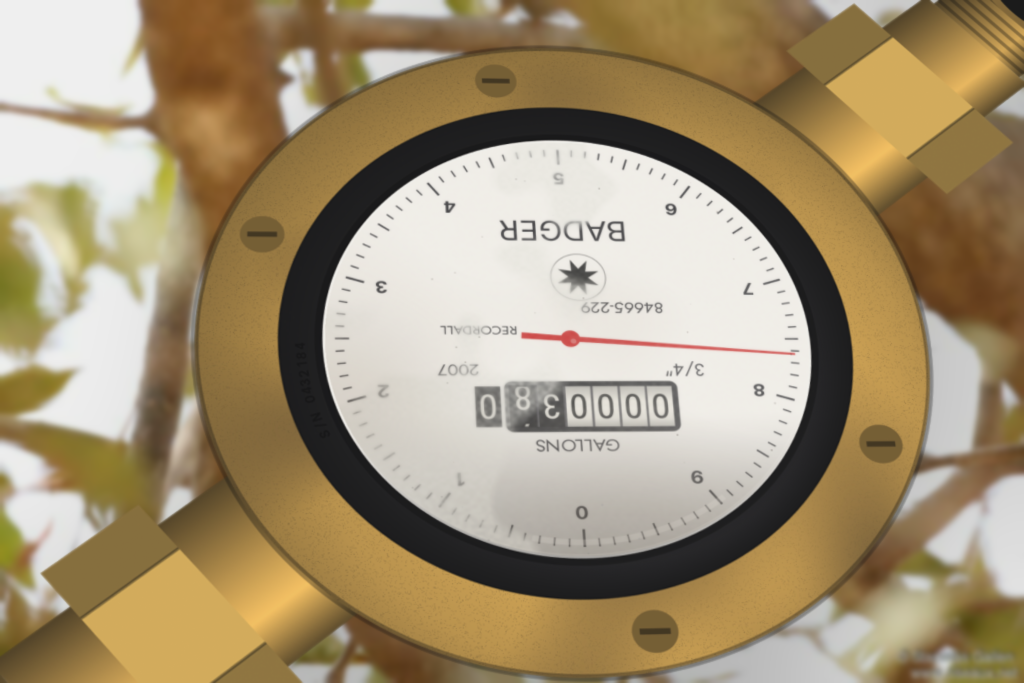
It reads 377.6 gal
